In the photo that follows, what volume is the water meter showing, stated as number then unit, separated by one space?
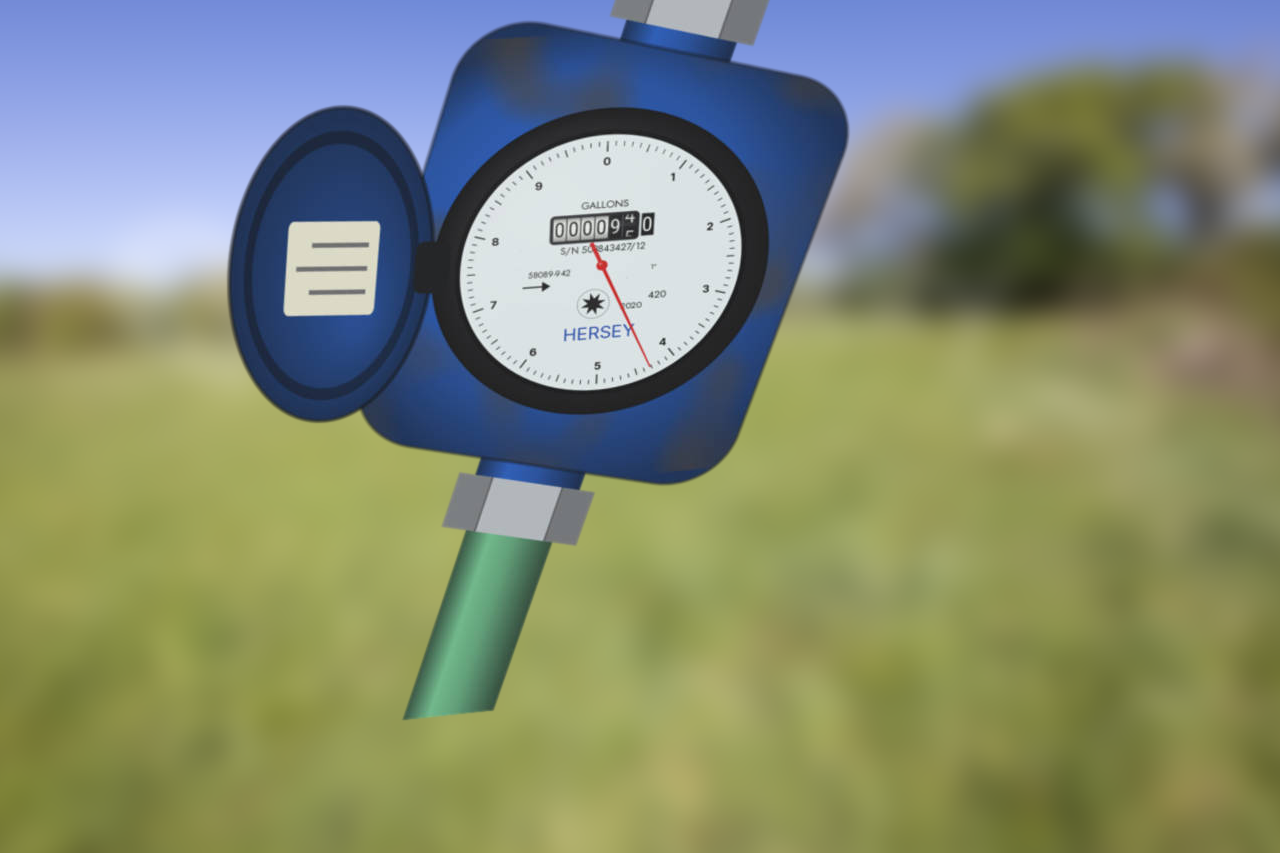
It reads 944.3 gal
